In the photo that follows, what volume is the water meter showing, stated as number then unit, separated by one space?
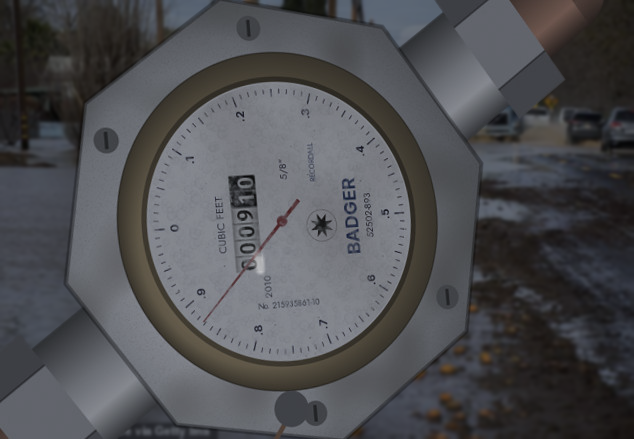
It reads 909.87 ft³
